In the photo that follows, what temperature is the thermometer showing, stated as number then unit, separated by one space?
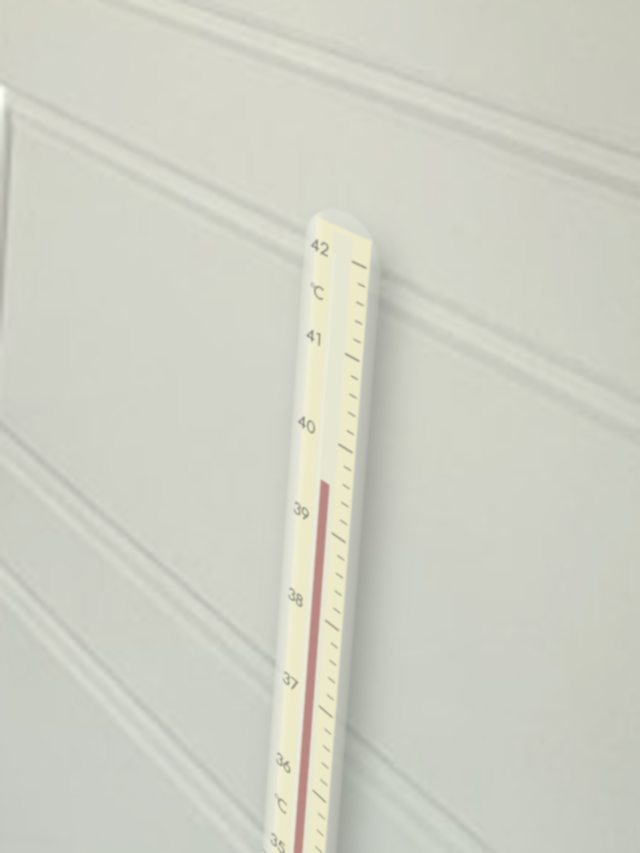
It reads 39.5 °C
